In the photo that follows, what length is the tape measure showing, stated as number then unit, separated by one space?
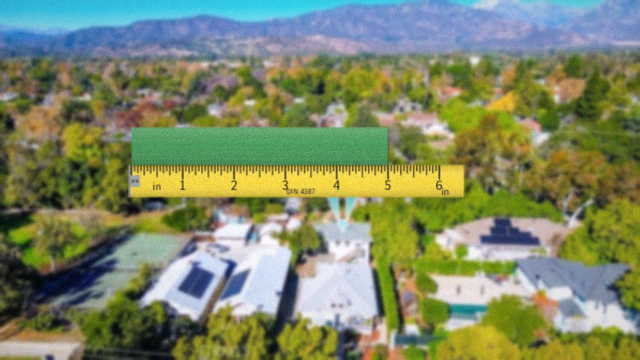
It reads 5 in
